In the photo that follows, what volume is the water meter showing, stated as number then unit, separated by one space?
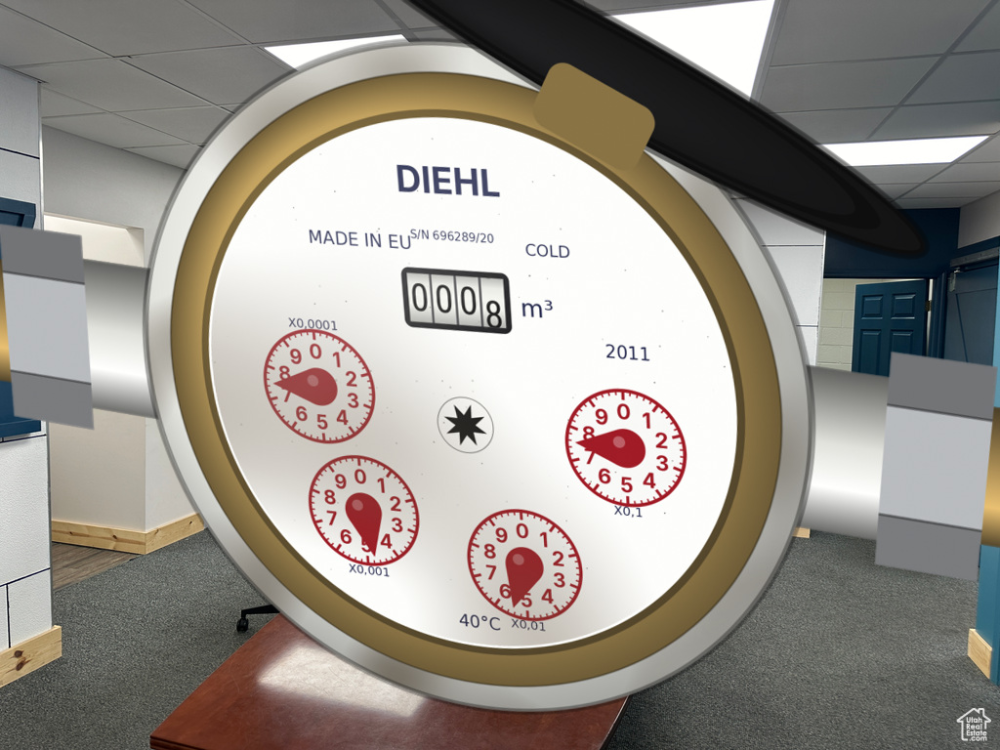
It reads 7.7547 m³
